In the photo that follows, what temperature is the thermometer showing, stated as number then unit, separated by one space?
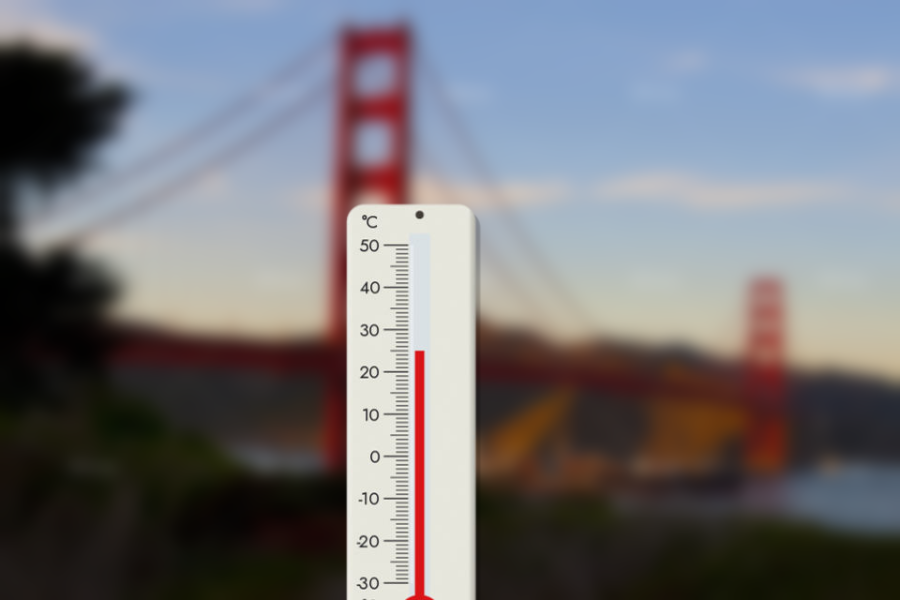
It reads 25 °C
